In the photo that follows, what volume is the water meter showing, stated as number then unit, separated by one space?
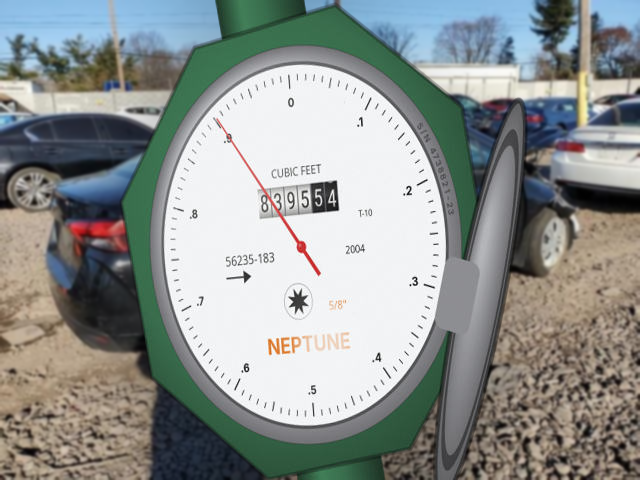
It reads 839553.90 ft³
